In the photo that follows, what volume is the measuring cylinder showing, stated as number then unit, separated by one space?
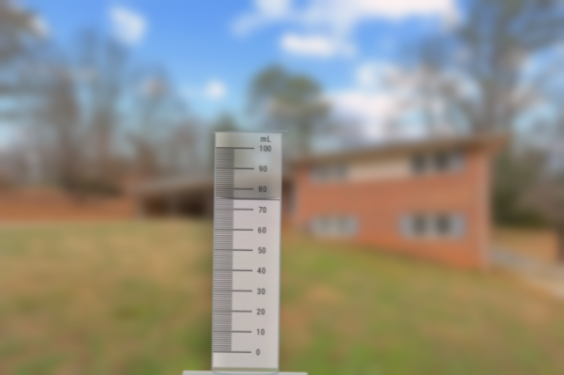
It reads 75 mL
